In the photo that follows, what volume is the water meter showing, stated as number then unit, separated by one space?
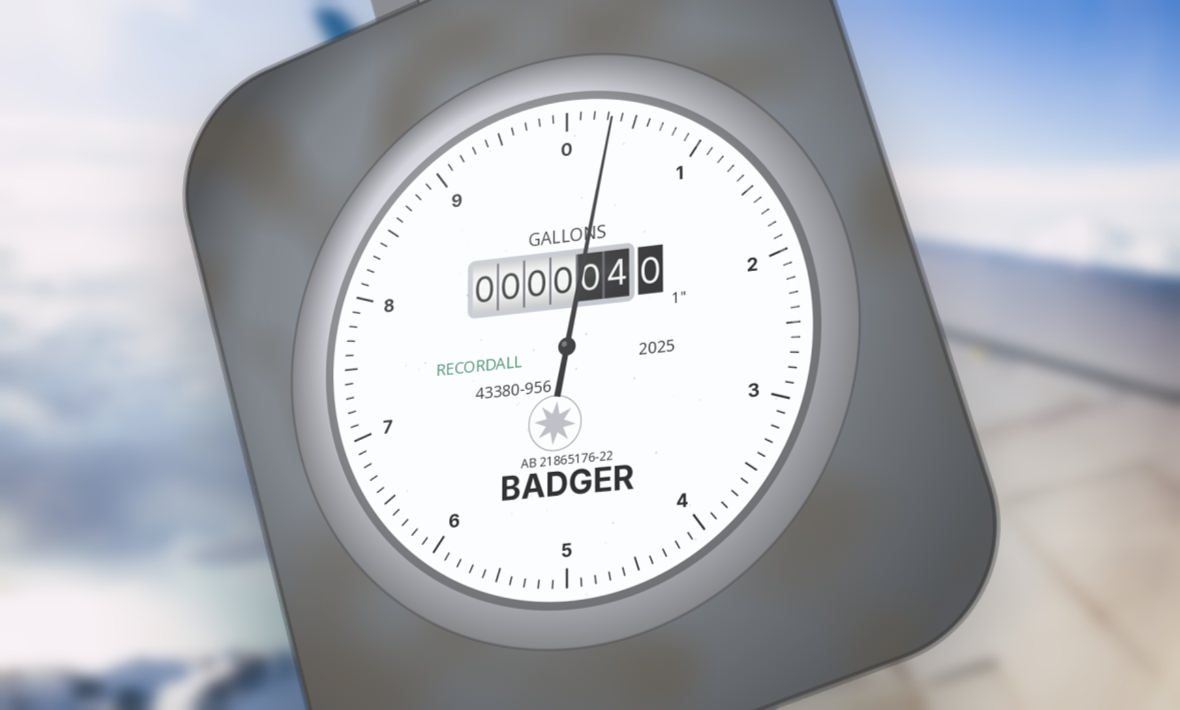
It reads 40.3 gal
